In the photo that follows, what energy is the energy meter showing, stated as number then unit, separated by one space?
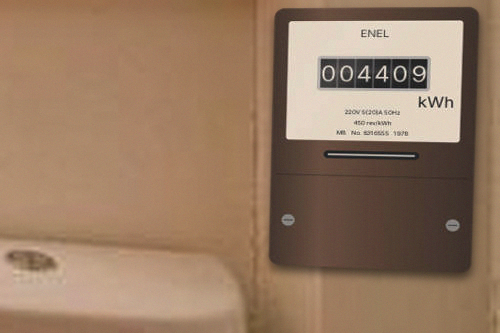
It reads 4409 kWh
